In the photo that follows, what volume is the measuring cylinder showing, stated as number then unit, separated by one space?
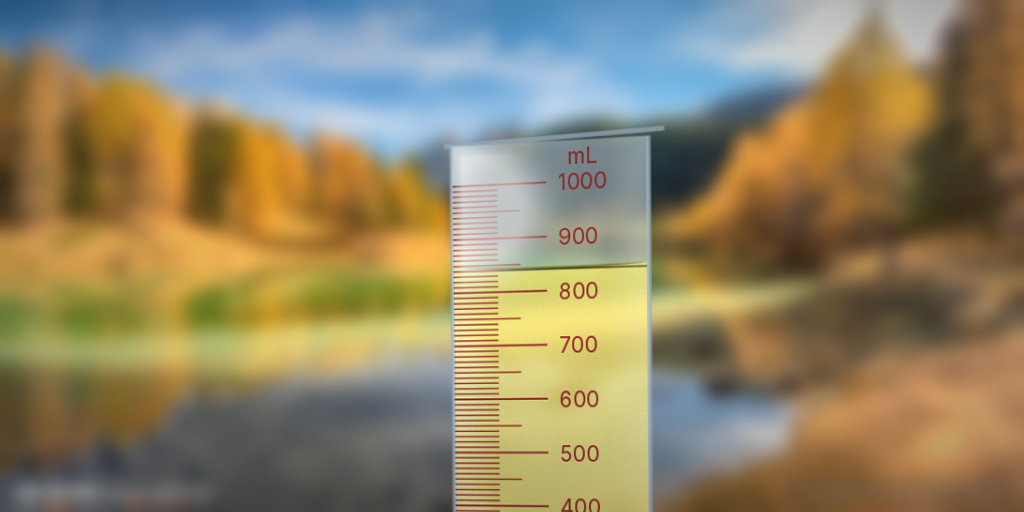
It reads 840 mL
